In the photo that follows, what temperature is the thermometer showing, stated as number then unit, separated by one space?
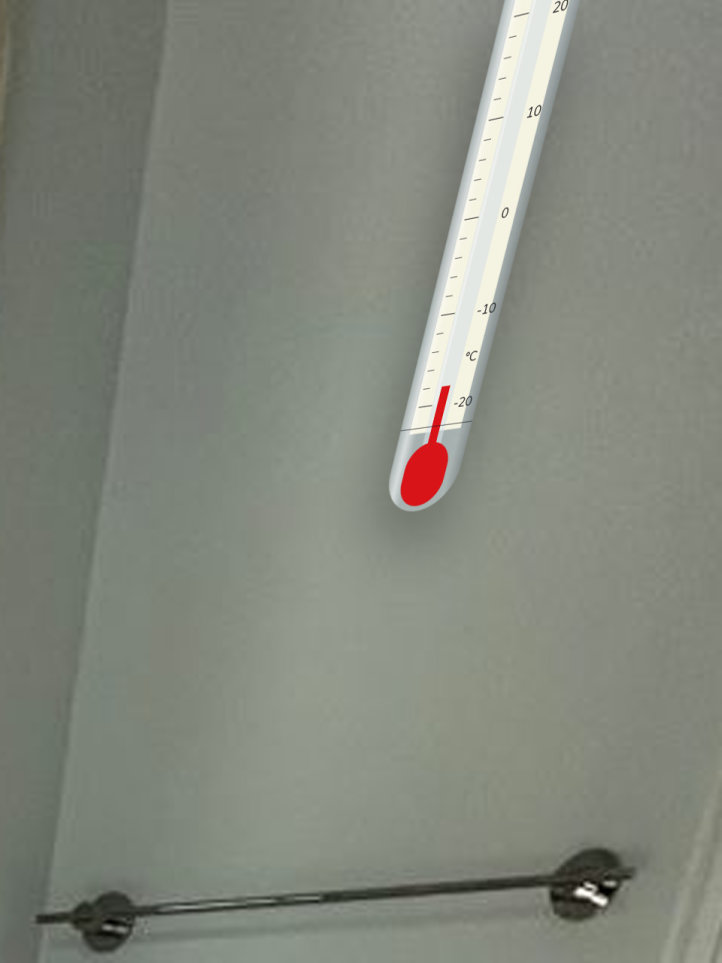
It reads -18 °C
